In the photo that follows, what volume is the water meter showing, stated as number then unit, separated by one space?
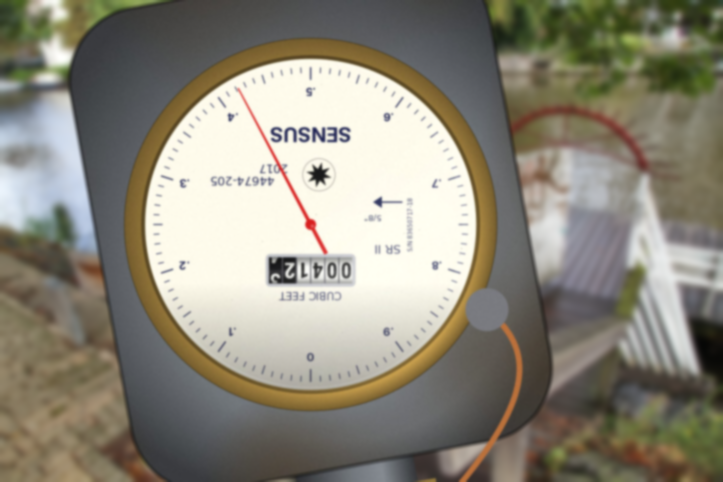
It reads 4123.42 ft³
